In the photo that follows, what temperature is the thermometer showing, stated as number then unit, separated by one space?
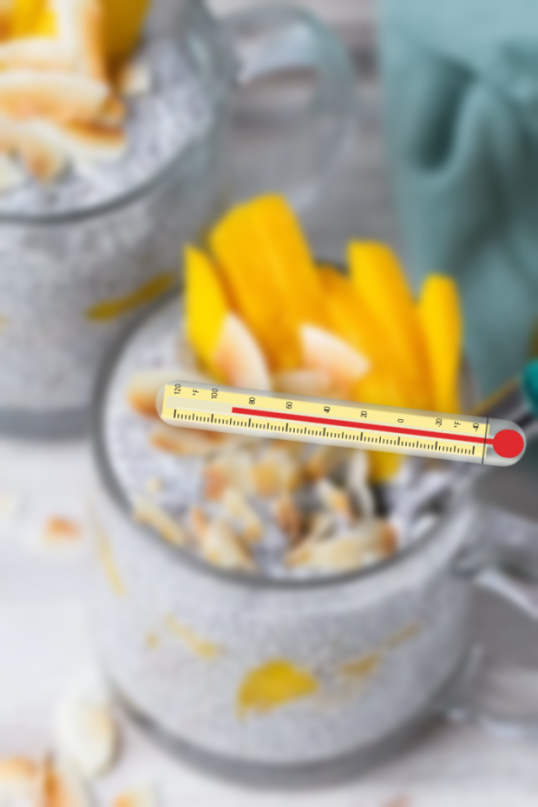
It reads 90 °F
